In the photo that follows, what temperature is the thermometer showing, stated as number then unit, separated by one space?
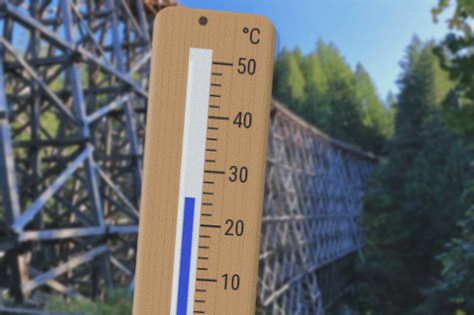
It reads 25 °C
